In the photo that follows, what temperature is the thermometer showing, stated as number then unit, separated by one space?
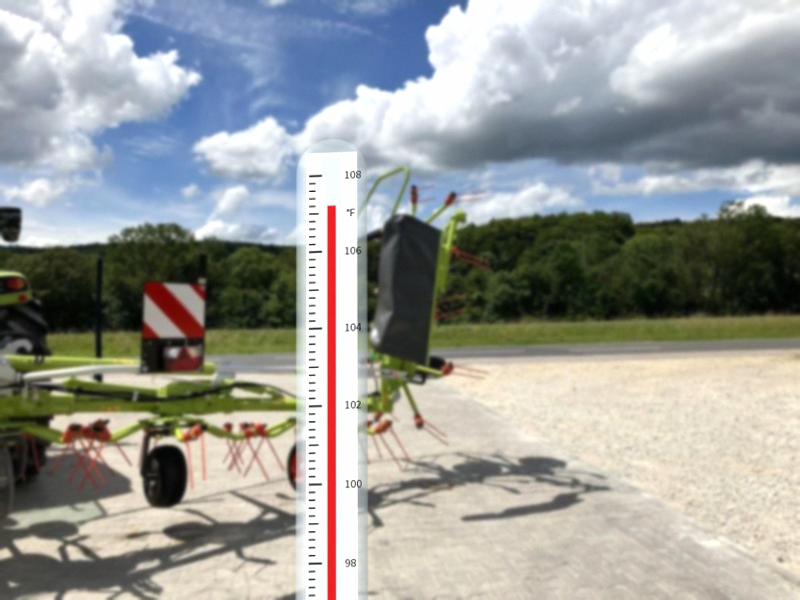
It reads 107.2 °F
